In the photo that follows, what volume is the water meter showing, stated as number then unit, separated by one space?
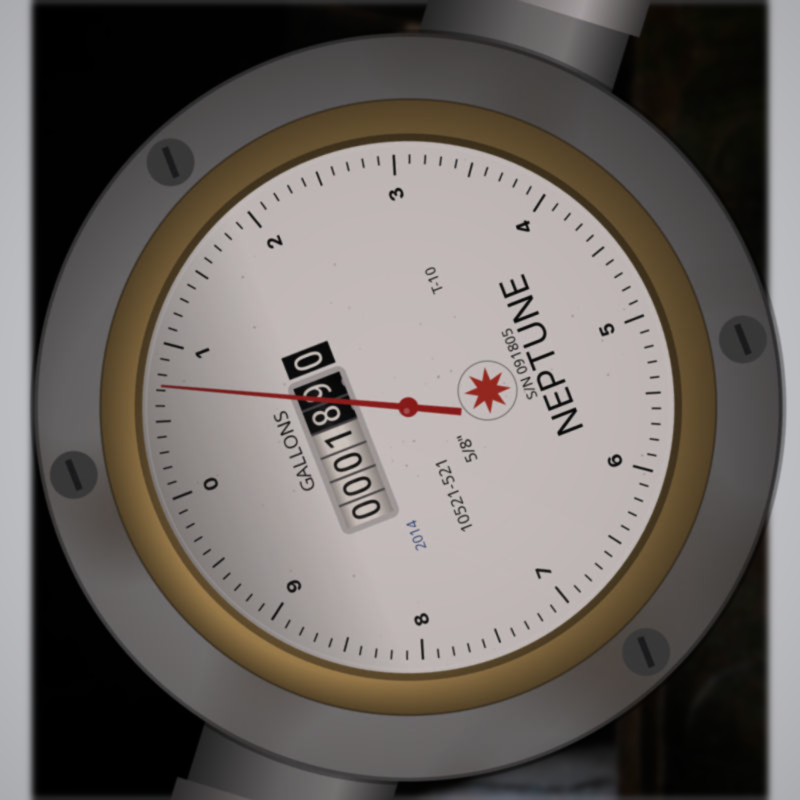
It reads 1890.7 gal
